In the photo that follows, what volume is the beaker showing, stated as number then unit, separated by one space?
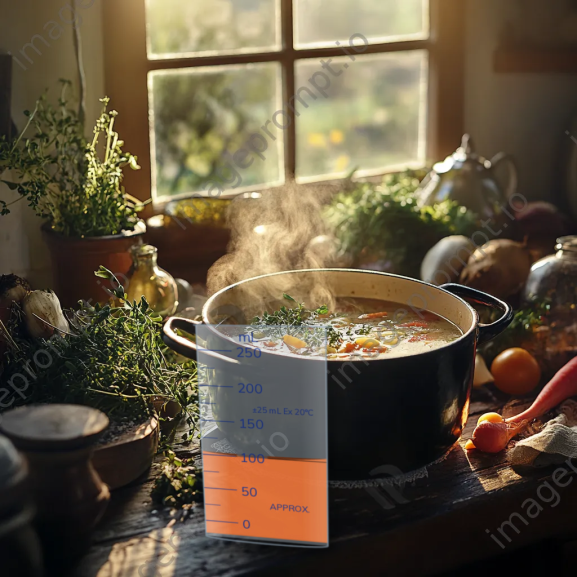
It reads 100 mL
